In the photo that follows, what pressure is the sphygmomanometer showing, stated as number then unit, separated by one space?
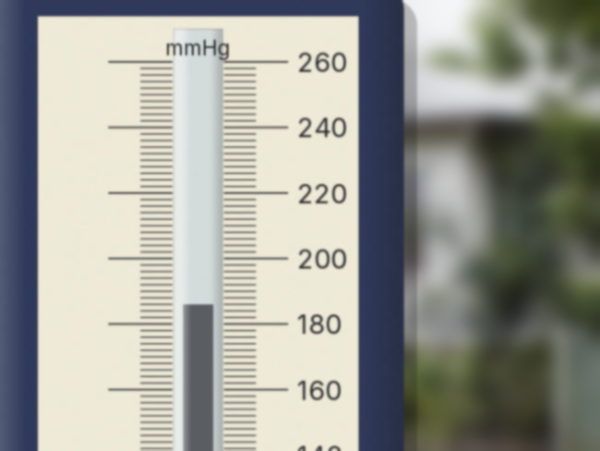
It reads 186 mmHg
